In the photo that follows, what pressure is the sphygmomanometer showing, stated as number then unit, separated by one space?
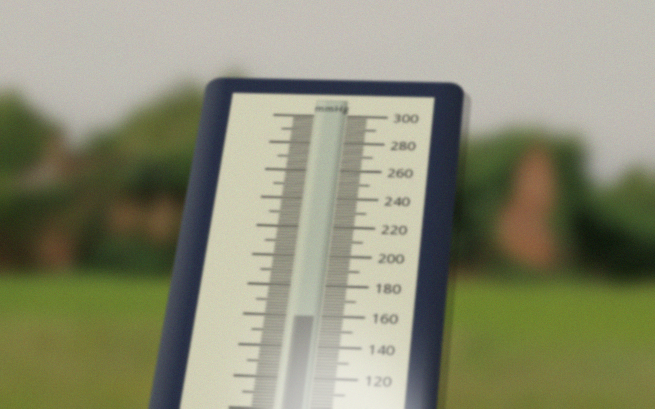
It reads 160 mmHg
